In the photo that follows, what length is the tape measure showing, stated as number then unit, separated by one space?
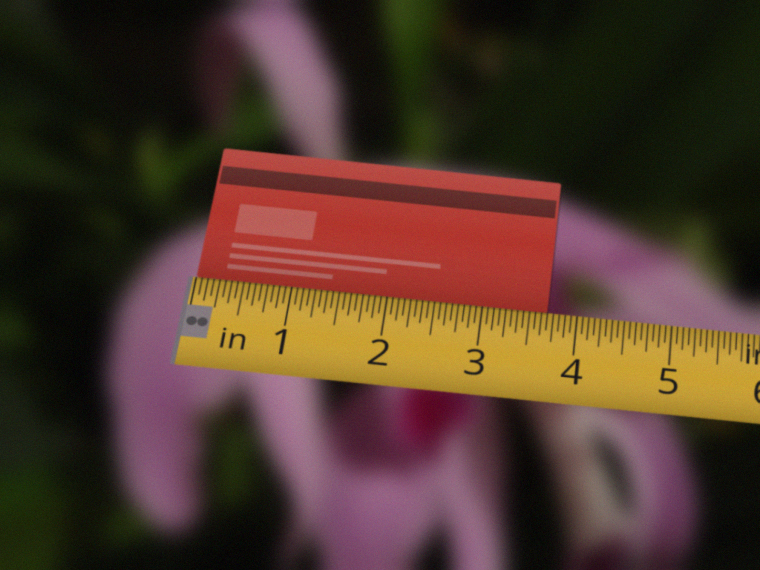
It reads 3.6875 in
